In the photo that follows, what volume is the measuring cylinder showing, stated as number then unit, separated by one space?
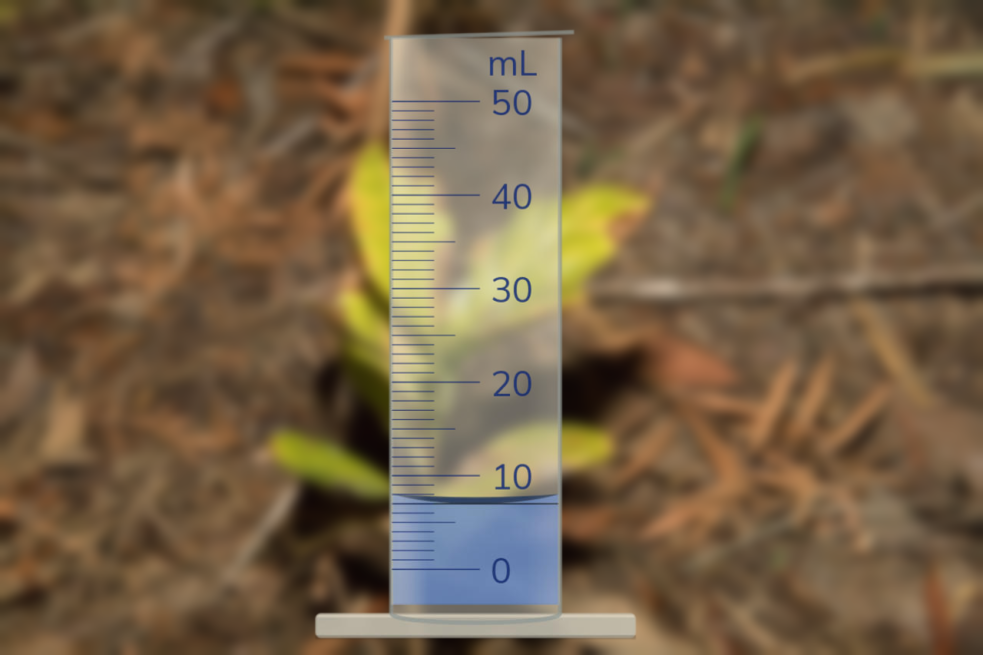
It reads 7 mL
